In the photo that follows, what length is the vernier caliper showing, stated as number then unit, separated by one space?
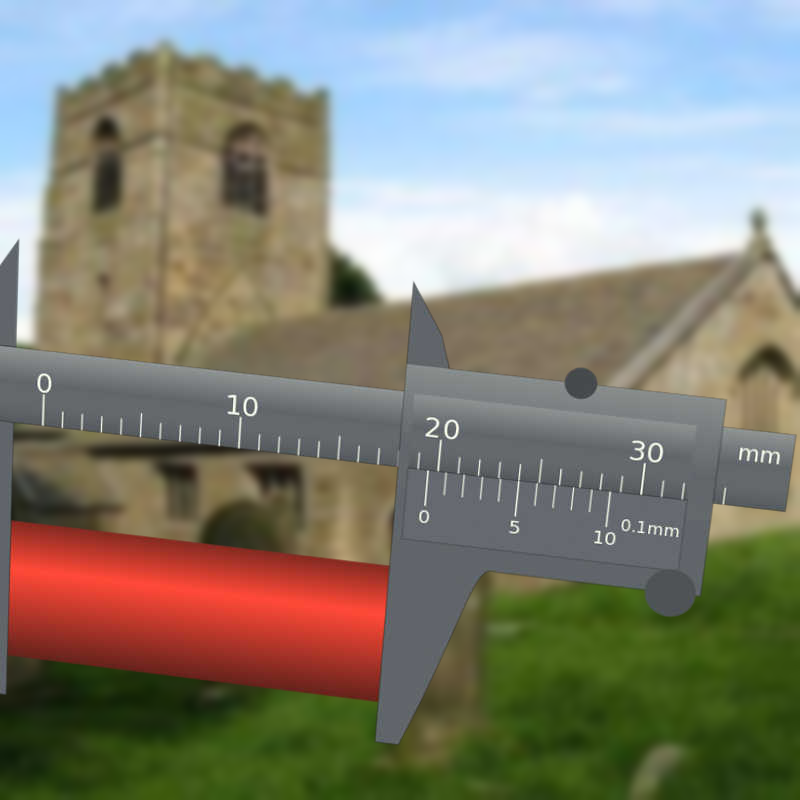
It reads 19.5 mm
